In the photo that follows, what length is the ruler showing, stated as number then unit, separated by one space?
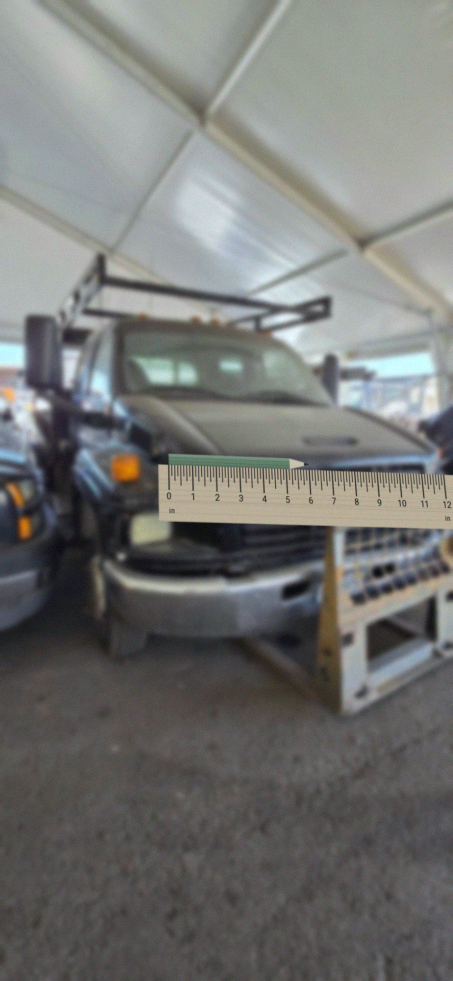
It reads 6 in
